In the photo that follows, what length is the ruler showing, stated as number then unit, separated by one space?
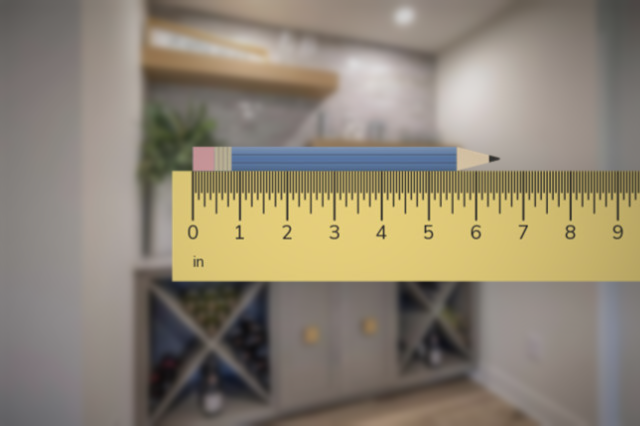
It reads 6.5 in
